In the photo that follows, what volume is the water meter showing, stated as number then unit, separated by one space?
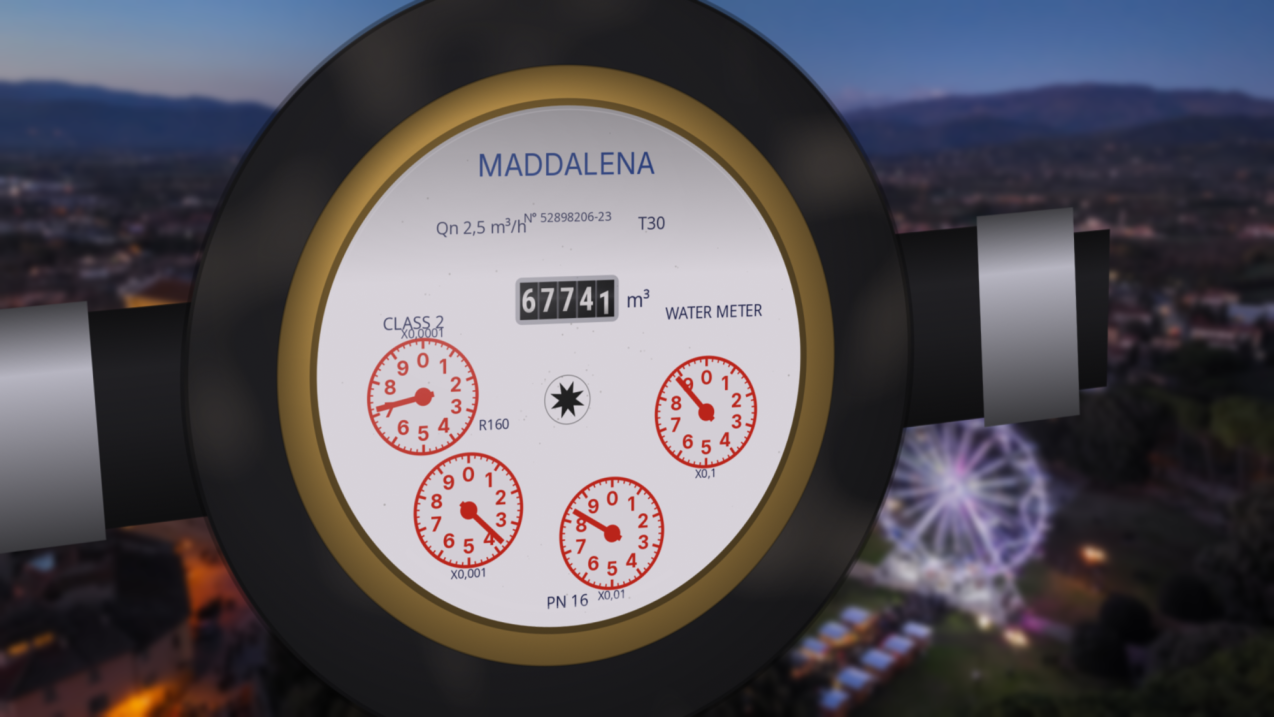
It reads 67740.8837 m³
